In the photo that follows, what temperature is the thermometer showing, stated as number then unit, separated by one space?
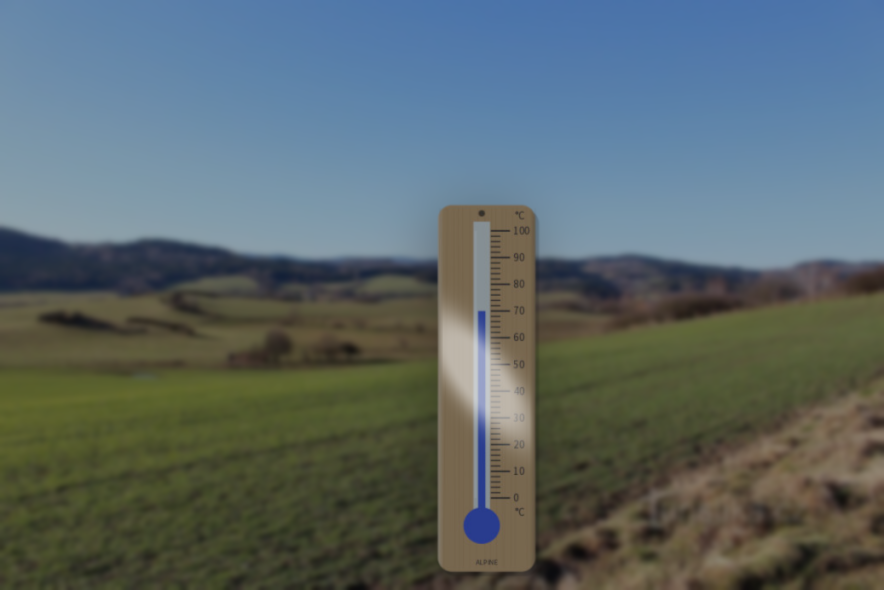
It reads 70 °C
